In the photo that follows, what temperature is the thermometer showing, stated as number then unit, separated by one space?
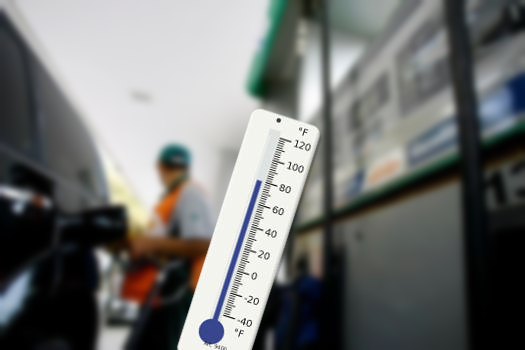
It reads 80 °F
